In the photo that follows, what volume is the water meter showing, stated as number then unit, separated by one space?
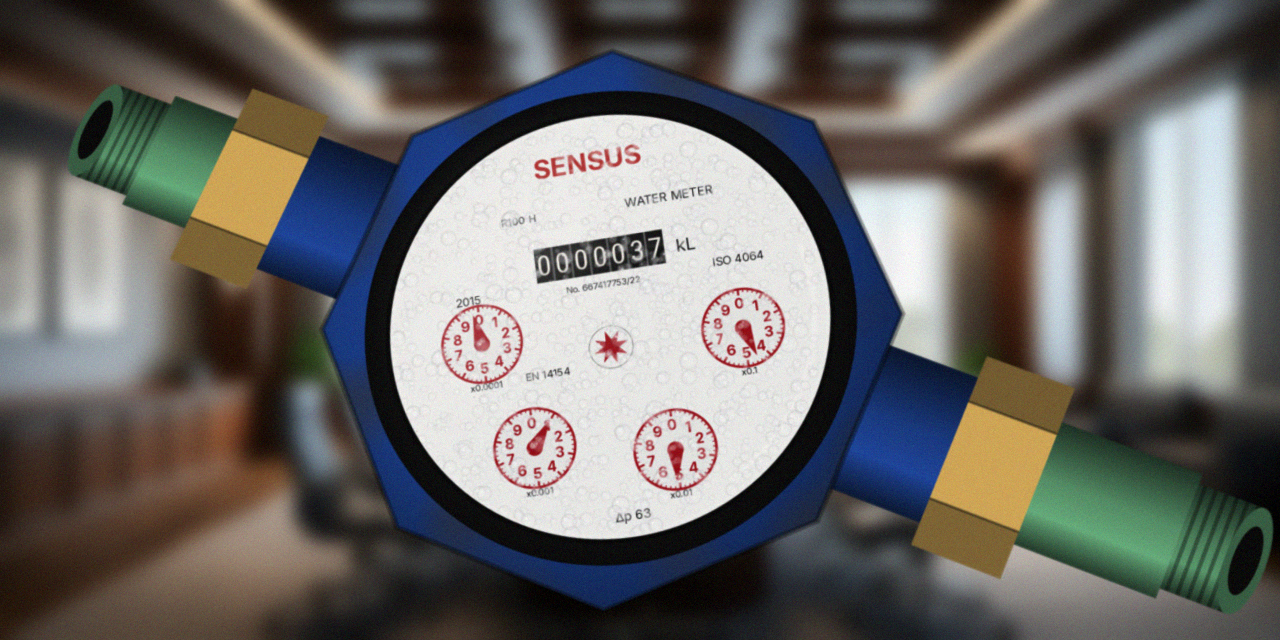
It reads 37.4509 kL
